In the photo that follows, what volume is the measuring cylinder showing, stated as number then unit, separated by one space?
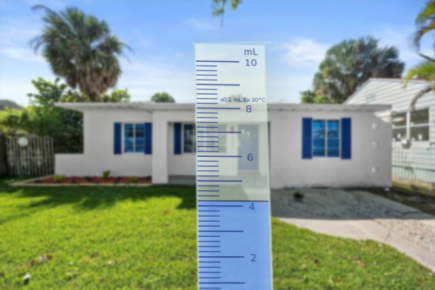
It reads 4.2 mL
